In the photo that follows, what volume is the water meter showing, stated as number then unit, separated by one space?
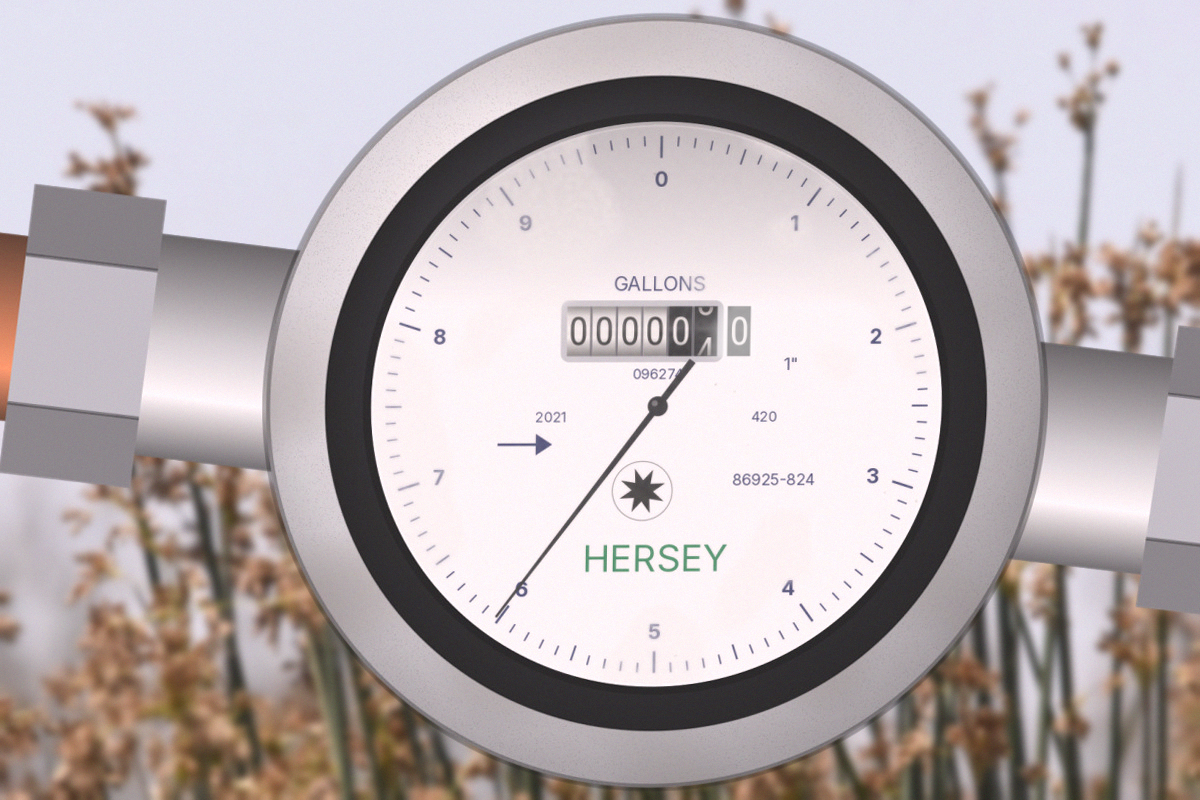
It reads 36.0 gal
